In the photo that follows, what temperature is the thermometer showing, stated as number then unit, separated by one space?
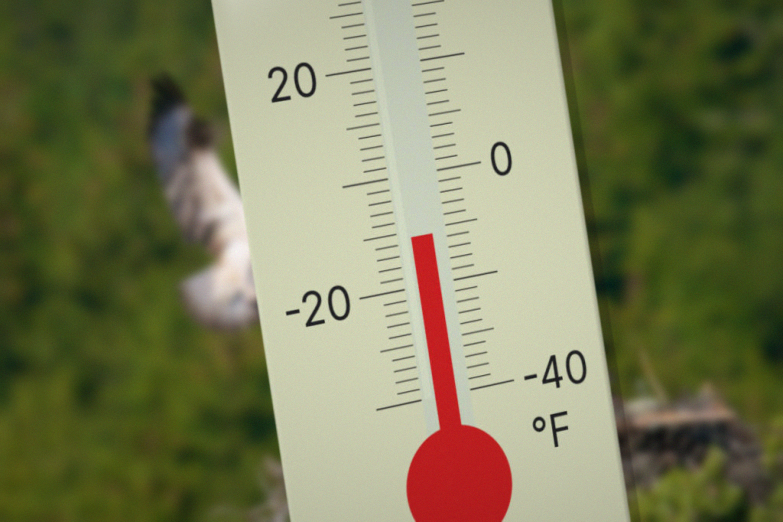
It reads -11 °F
